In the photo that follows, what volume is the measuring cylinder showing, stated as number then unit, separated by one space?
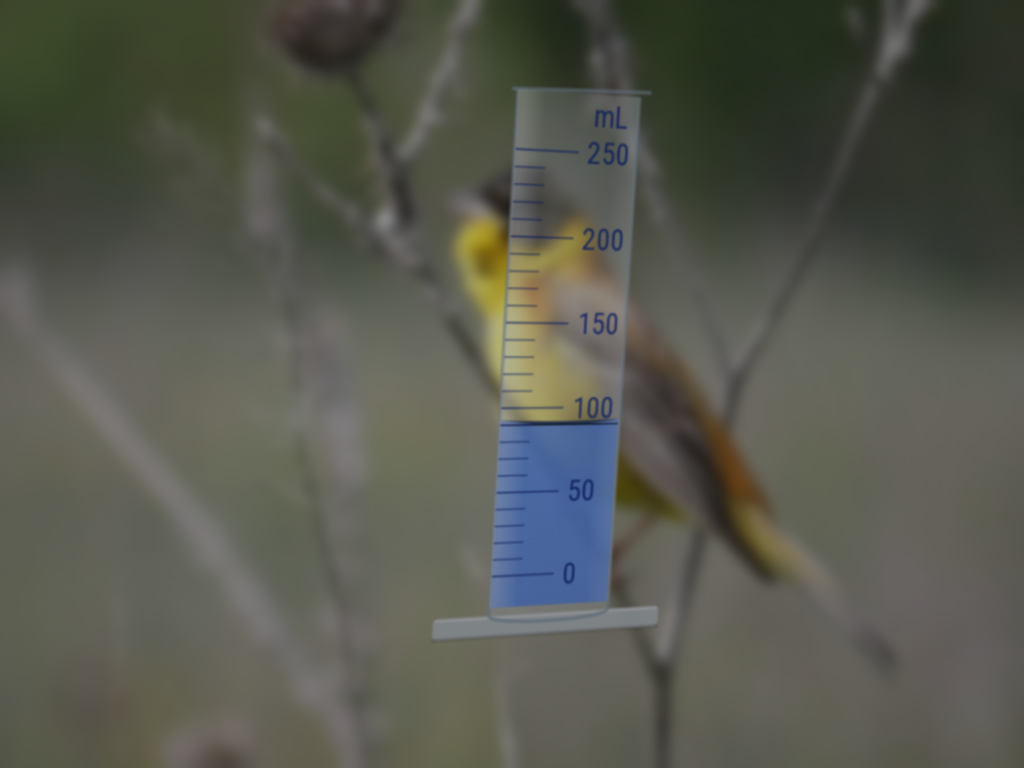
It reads 90 mL
